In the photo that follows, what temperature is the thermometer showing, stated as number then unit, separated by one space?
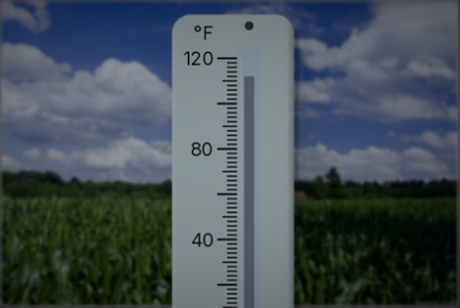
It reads 112 °F
